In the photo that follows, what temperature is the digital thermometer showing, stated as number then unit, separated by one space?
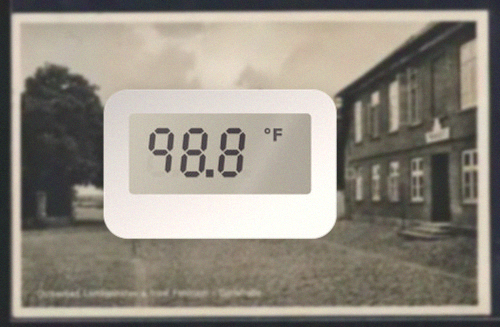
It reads 98.8 °F
